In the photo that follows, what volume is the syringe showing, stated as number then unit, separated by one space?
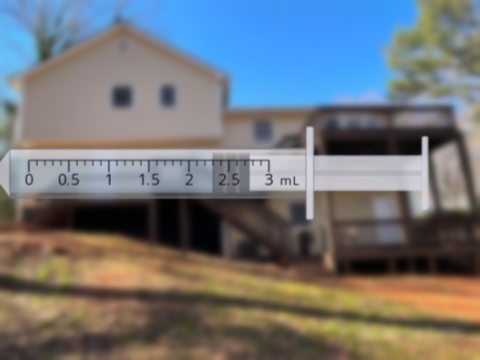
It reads 2.3 mL
